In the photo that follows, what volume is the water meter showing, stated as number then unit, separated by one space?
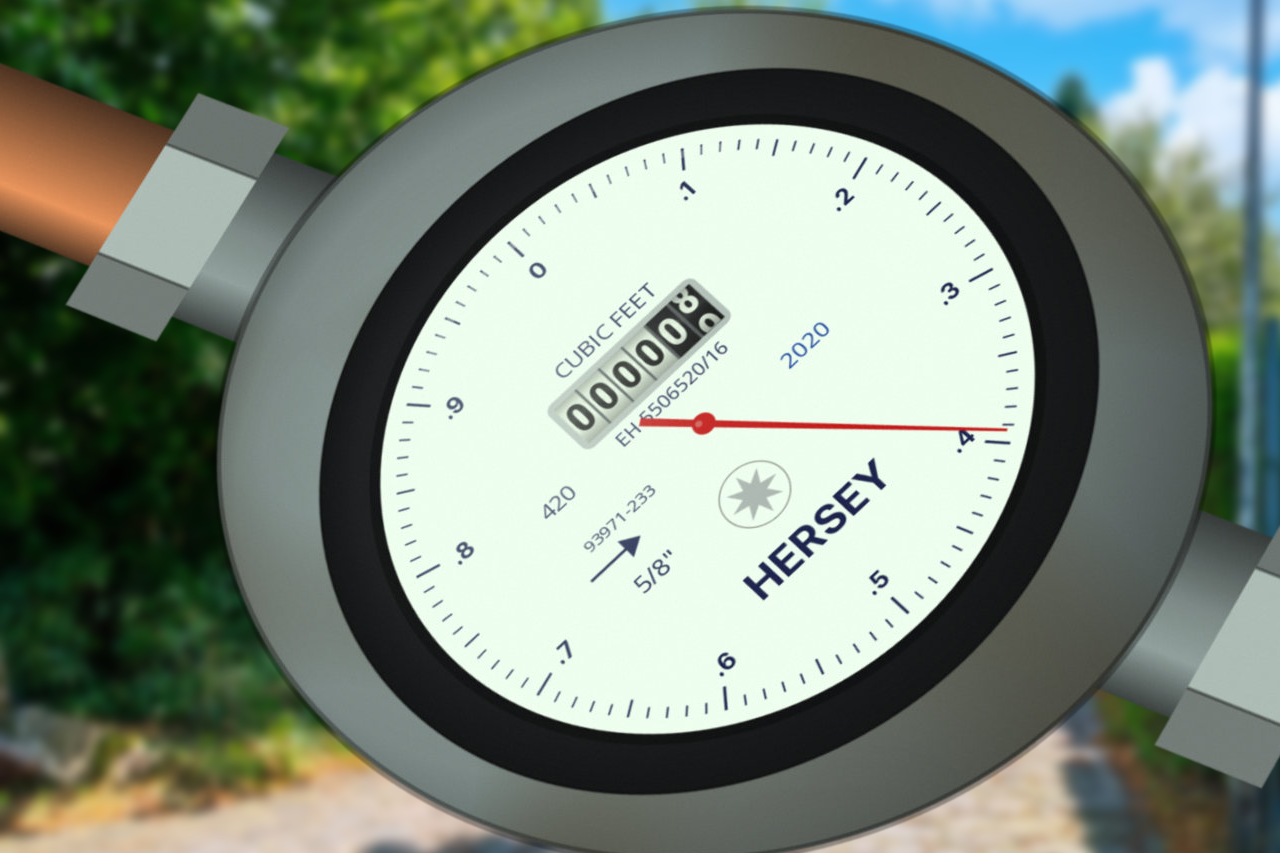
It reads 8.39 ft³
